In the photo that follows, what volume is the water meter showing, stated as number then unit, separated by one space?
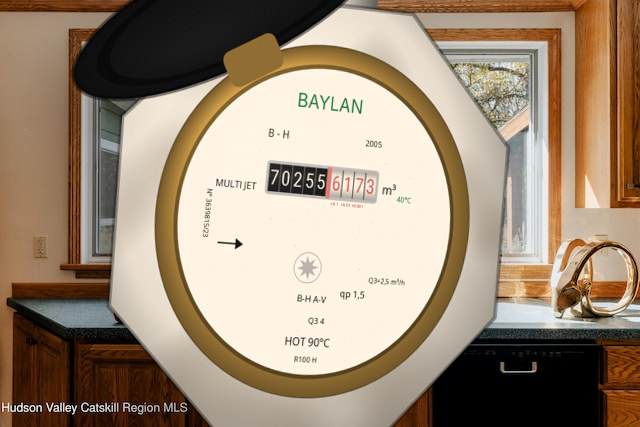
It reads 70255.6173 m³
